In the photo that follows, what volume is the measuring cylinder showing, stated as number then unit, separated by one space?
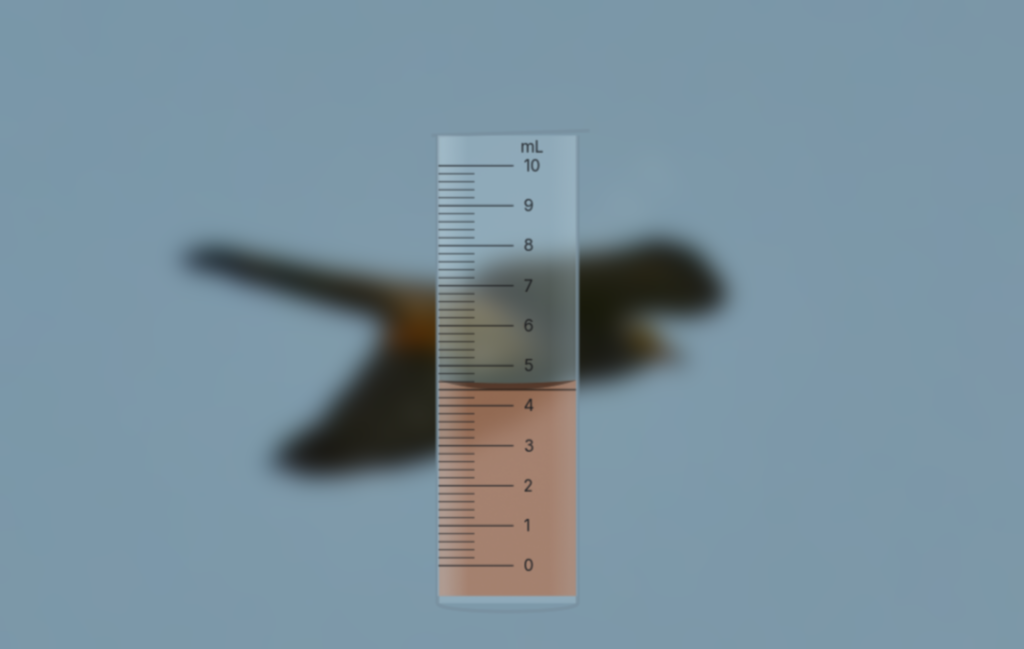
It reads 4.4 mL
